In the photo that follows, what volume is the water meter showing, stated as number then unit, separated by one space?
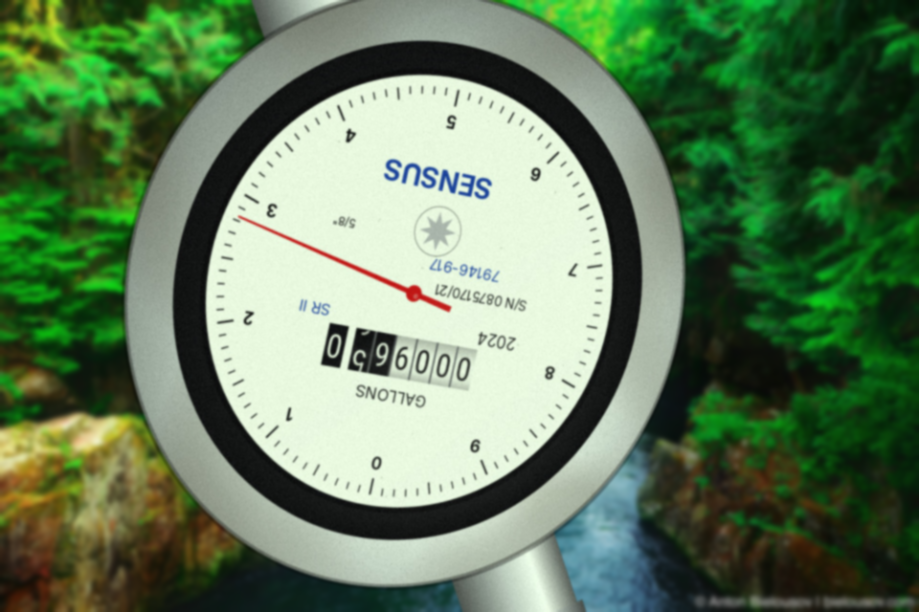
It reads 9652.8 gal
